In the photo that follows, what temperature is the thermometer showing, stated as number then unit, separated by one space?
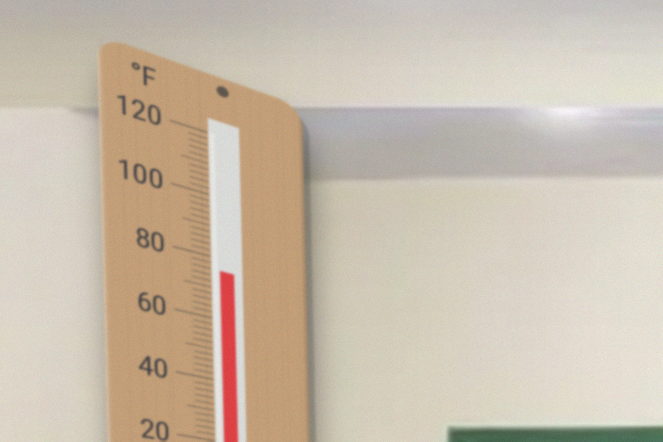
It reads 76 °F
